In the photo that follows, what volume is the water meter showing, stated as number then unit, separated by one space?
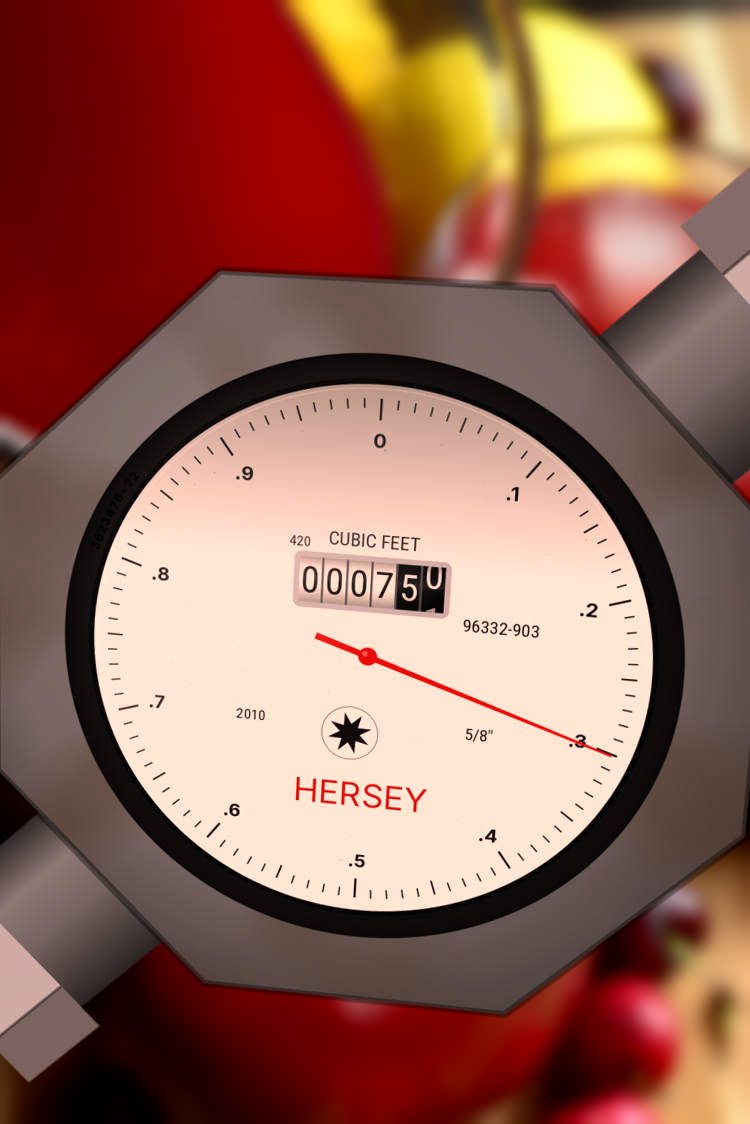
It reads 750.30 ft³
